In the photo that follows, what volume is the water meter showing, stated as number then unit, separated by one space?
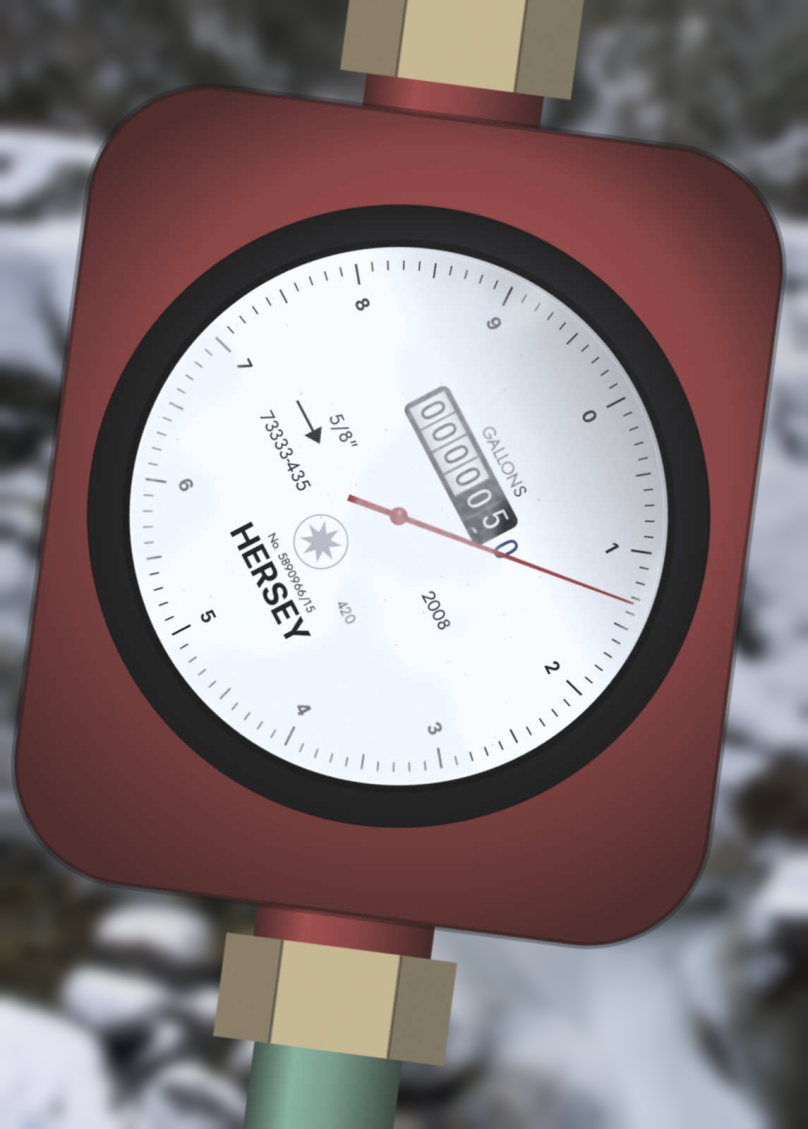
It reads 51.3 gal
